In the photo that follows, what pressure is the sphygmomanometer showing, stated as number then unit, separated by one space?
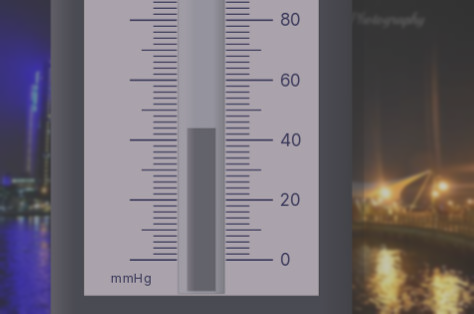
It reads 44 mmHg
